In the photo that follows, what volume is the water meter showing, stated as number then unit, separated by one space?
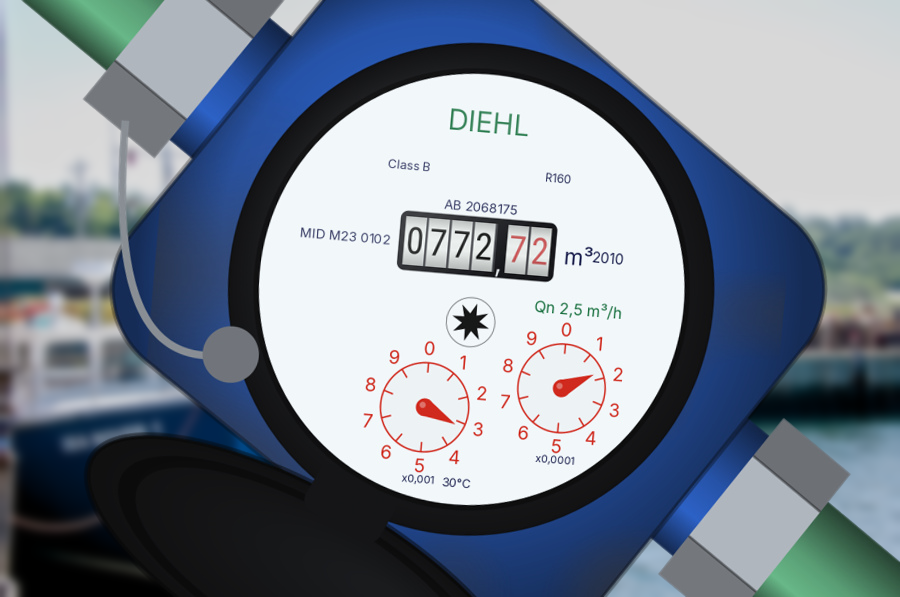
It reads 772.7231 m³
